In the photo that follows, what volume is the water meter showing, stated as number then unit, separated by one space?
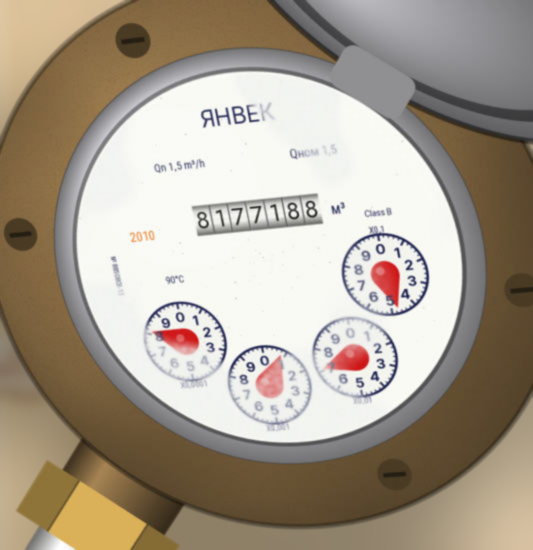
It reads 8177188.4708 m³
